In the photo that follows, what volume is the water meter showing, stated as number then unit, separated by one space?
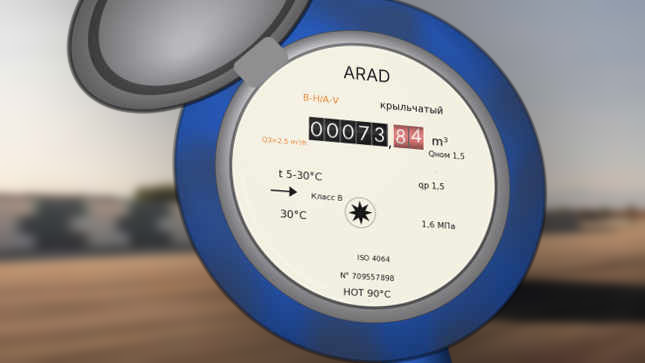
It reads 73.84 m³
